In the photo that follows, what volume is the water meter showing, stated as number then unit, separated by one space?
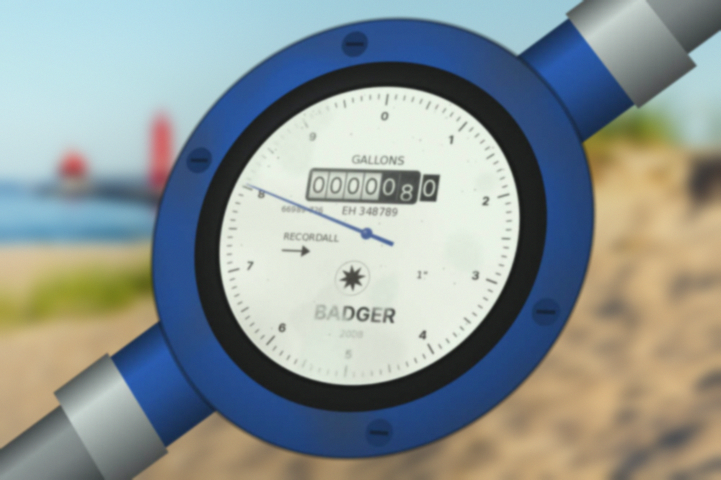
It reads 78.0 gal
